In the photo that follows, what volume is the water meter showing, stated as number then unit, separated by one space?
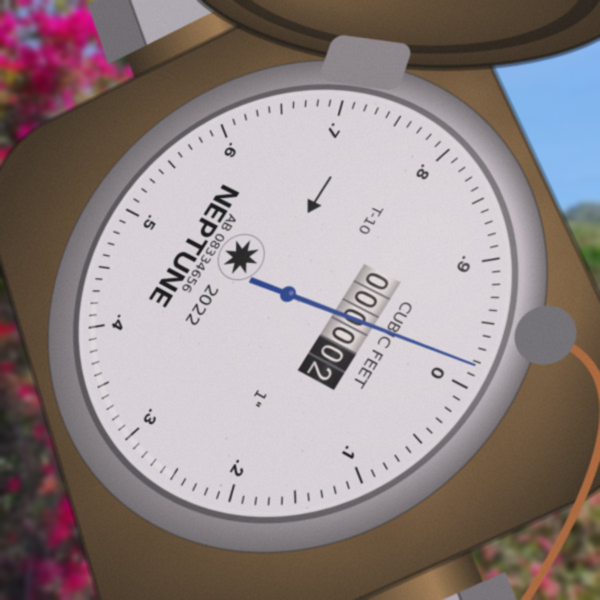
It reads 1.98 ft³
